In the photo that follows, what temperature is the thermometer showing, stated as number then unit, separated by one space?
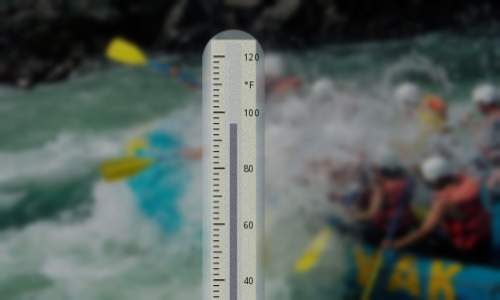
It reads 96 °F
